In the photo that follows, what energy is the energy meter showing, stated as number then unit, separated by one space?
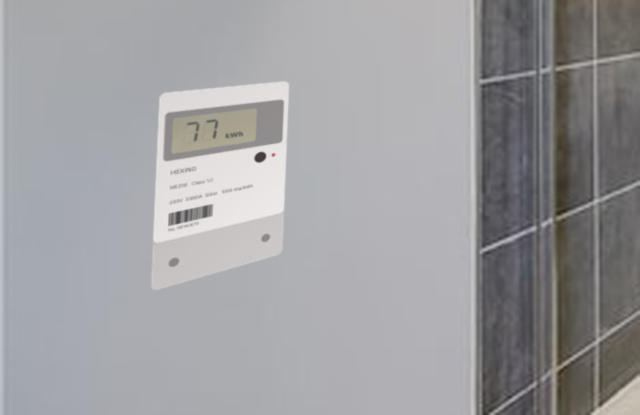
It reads 77 kWh
